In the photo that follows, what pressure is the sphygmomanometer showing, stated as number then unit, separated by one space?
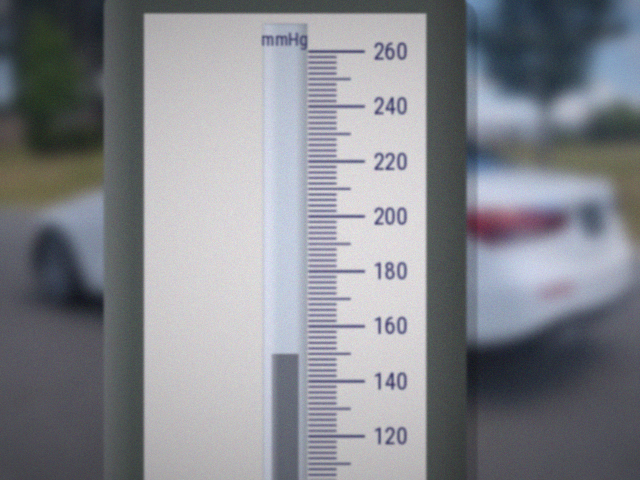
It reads 150 mmHg
